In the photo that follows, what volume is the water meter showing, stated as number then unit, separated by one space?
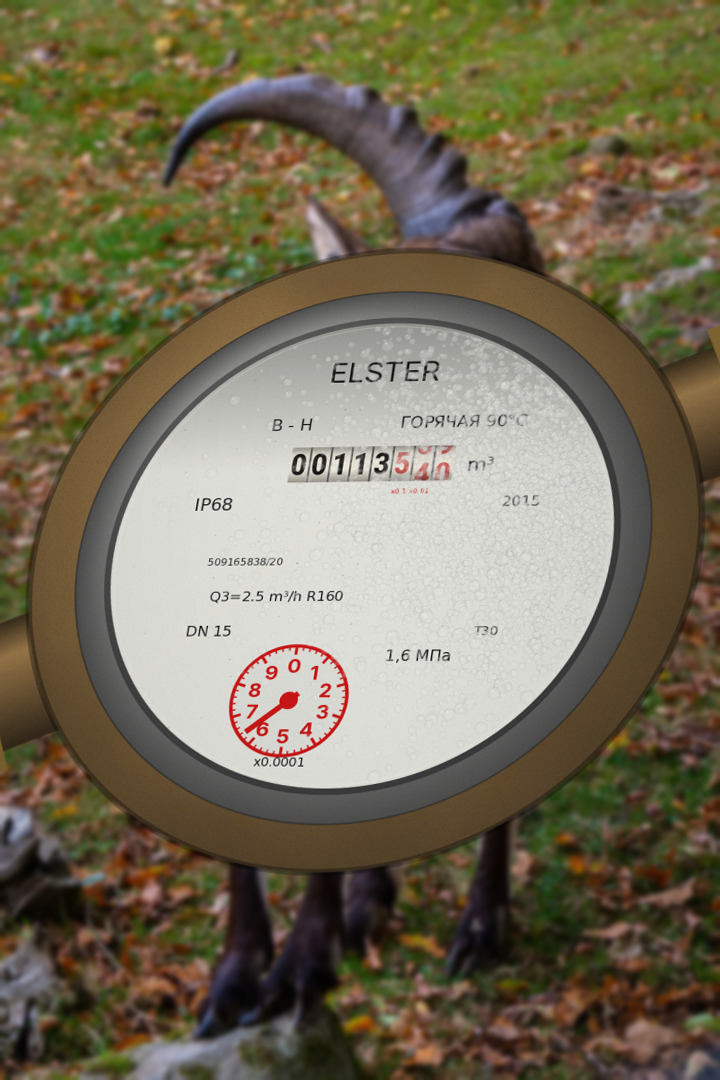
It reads 113.5396 m³
